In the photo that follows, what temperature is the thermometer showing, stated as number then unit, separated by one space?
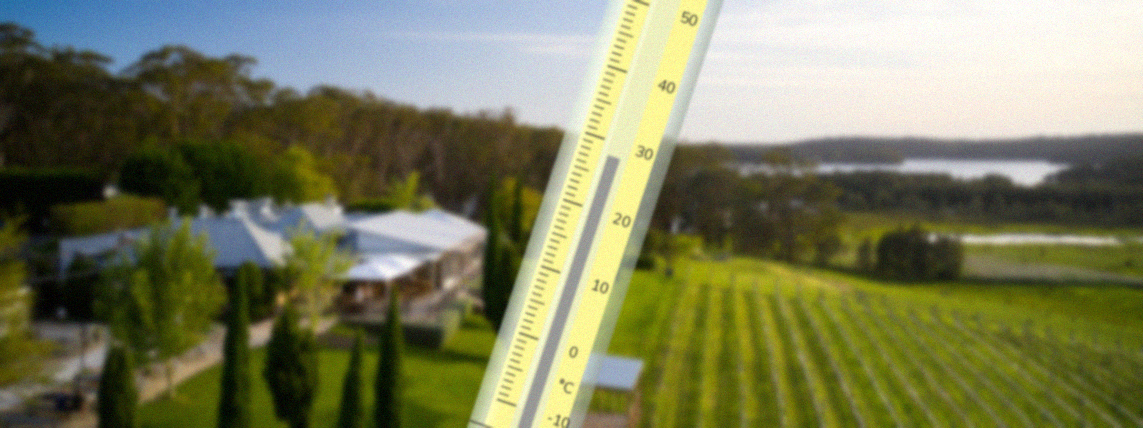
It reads 28 °C
